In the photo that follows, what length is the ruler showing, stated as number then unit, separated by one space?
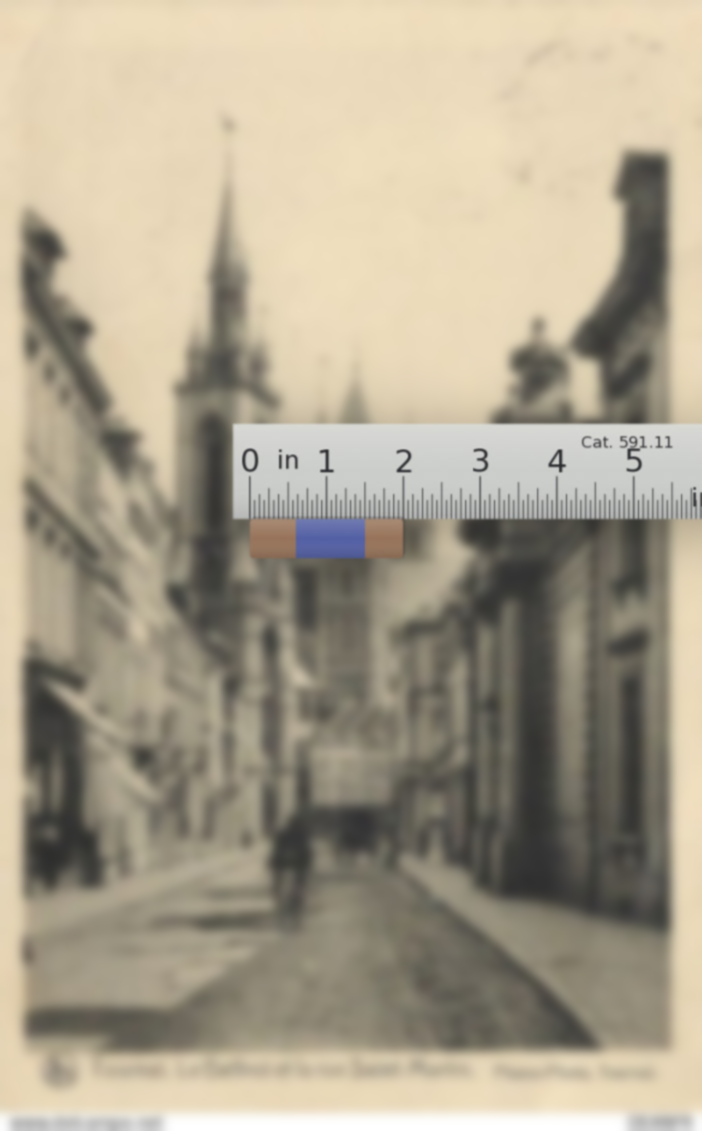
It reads 2 in
